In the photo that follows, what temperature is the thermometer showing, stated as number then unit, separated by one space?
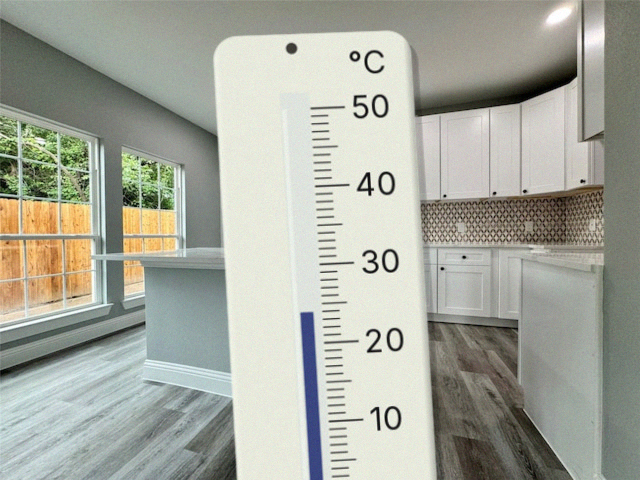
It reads 24 °C
